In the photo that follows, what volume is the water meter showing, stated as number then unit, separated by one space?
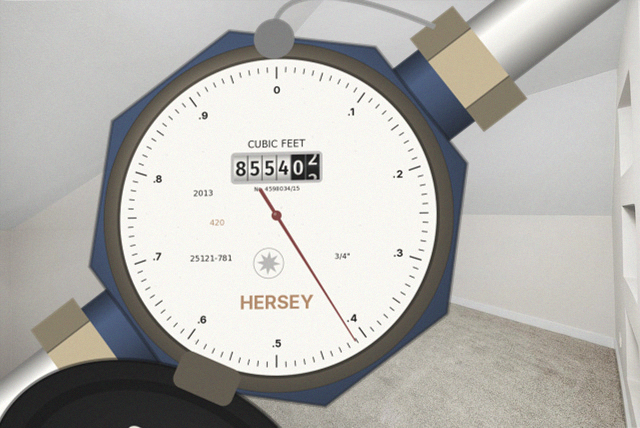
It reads 855402.41 ft³
